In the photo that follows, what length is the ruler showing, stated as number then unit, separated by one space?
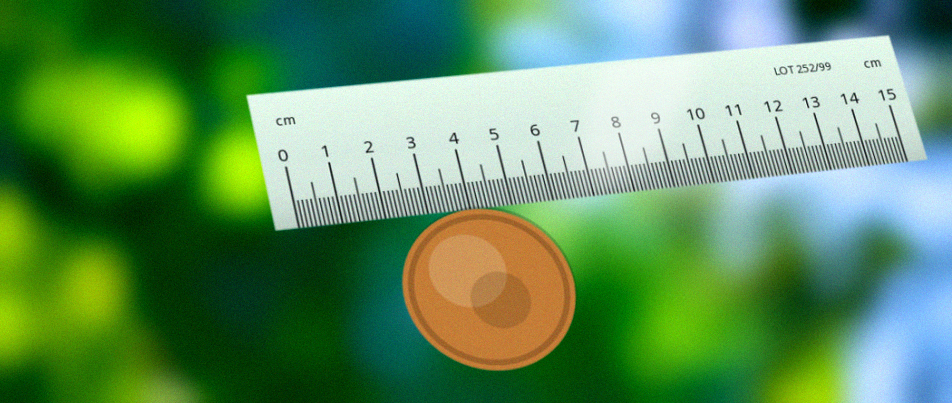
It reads 4 cm
